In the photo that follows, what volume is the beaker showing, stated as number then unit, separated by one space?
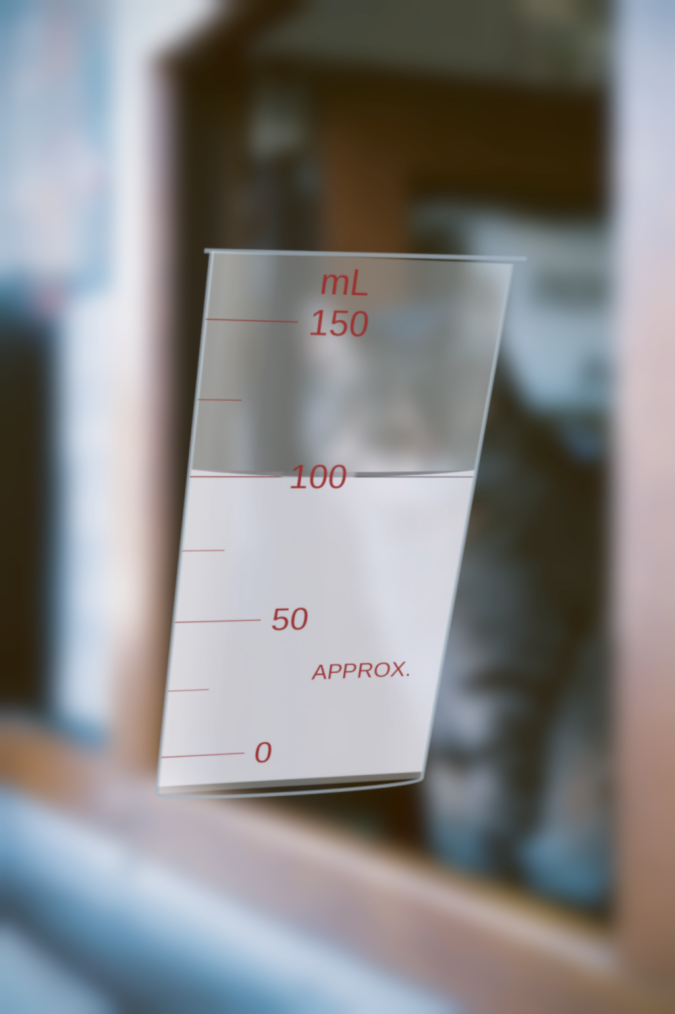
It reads 100 mL
